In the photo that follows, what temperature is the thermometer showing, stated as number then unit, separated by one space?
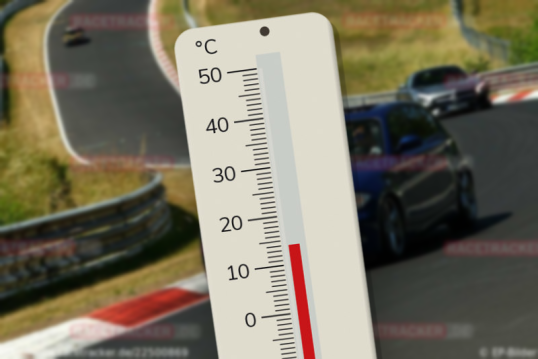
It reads 14 °C
